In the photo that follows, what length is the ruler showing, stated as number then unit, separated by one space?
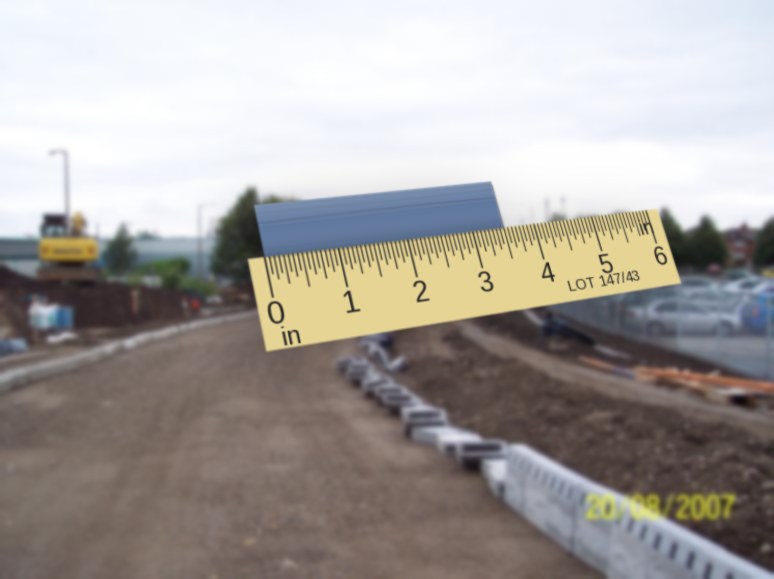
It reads 3.5 in
